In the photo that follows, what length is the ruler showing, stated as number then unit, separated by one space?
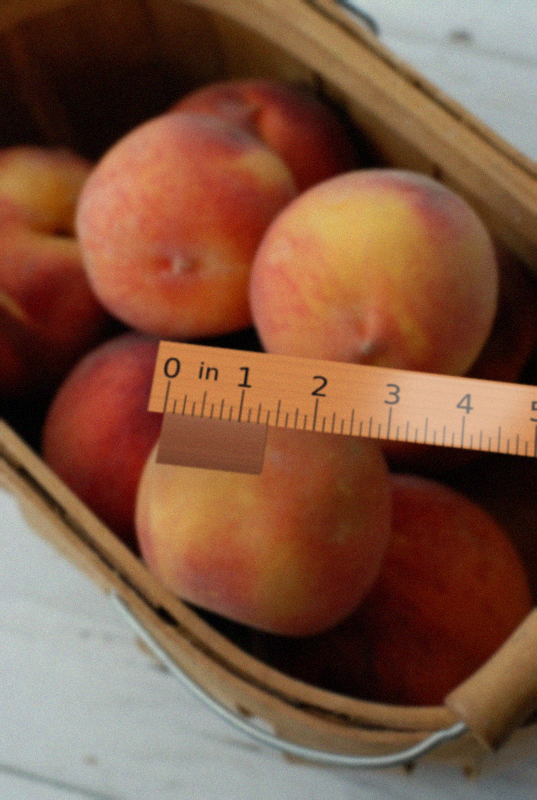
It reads 1.375 in
